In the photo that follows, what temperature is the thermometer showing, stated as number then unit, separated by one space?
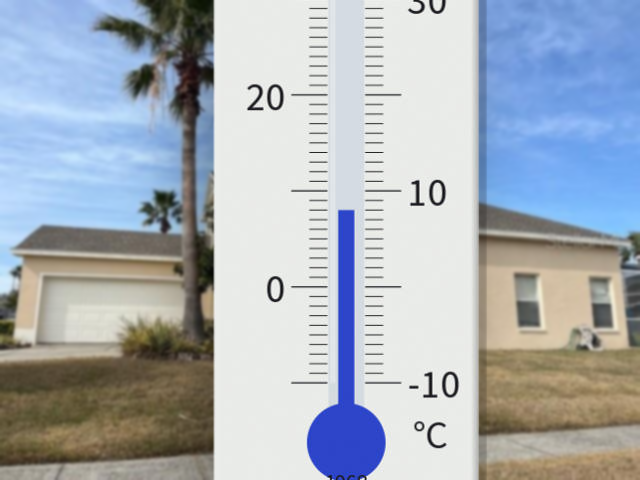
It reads 8 °C
